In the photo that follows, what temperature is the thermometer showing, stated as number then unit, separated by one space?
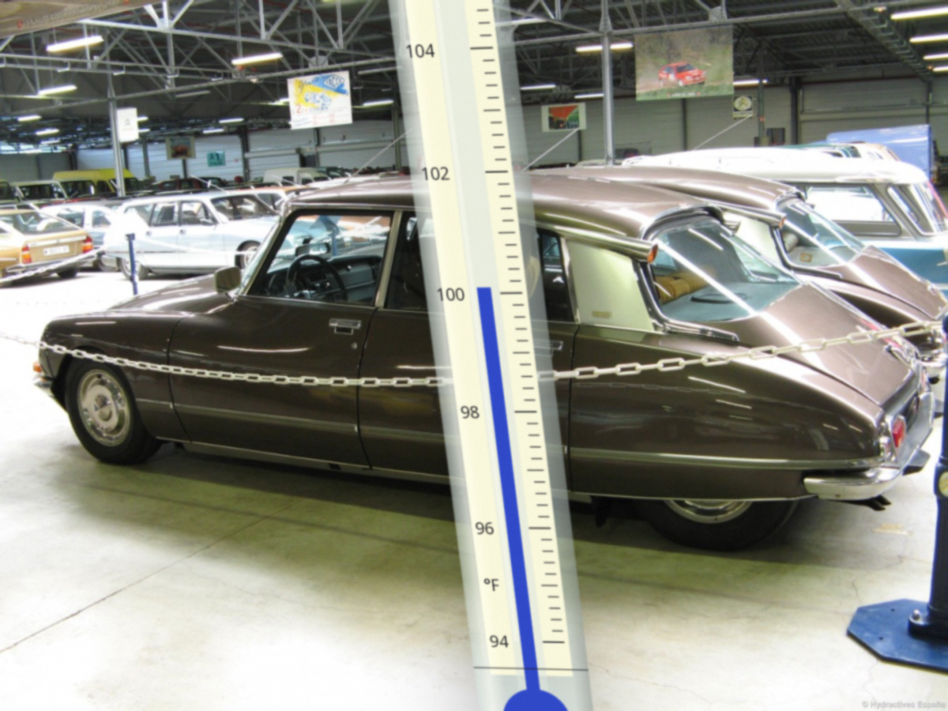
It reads 100.1 °F
